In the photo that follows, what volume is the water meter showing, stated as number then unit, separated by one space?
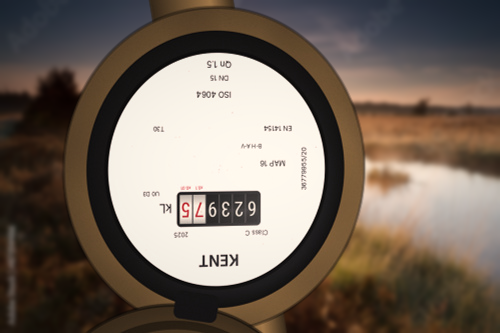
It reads 6239.75 kL
